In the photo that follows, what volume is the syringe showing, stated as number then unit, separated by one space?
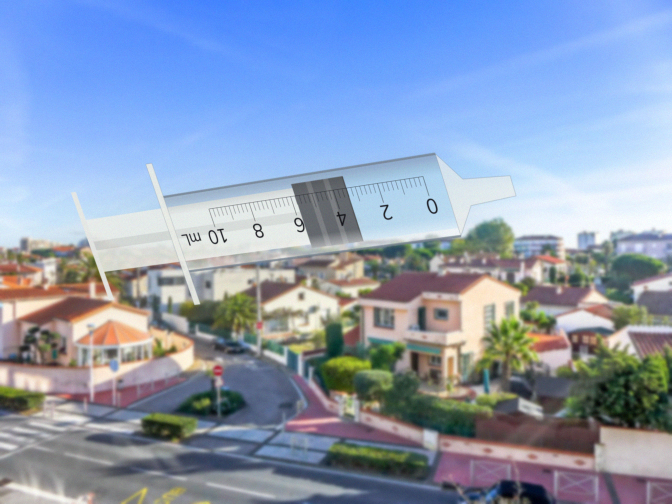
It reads 3.4 mL
